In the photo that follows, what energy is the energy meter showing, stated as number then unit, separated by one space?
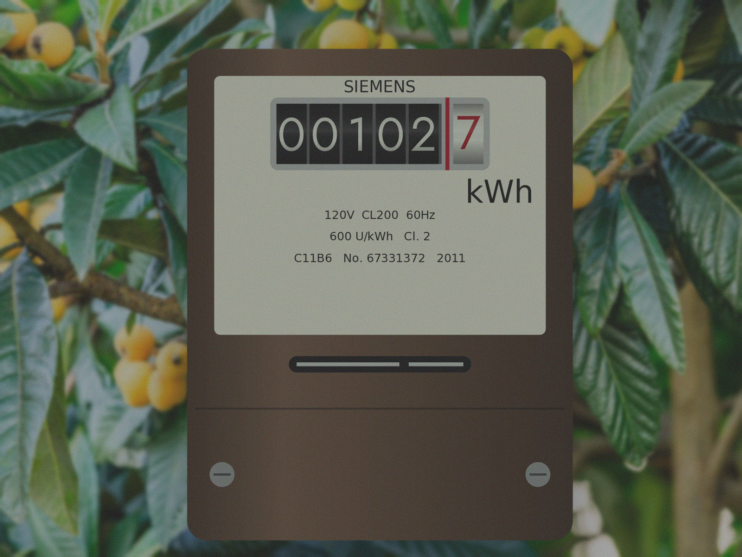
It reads 102.7 kWh
